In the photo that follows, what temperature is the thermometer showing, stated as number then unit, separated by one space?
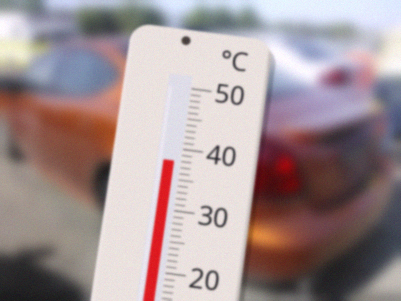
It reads 38 °C
